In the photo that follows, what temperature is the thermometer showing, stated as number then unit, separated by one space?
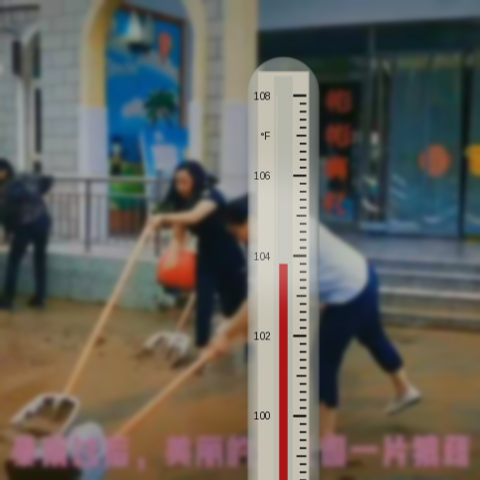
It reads 103.8 °F
